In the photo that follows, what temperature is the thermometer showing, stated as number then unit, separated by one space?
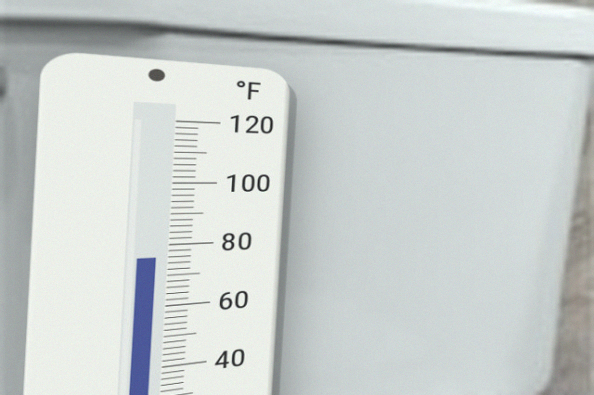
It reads 76 °F
